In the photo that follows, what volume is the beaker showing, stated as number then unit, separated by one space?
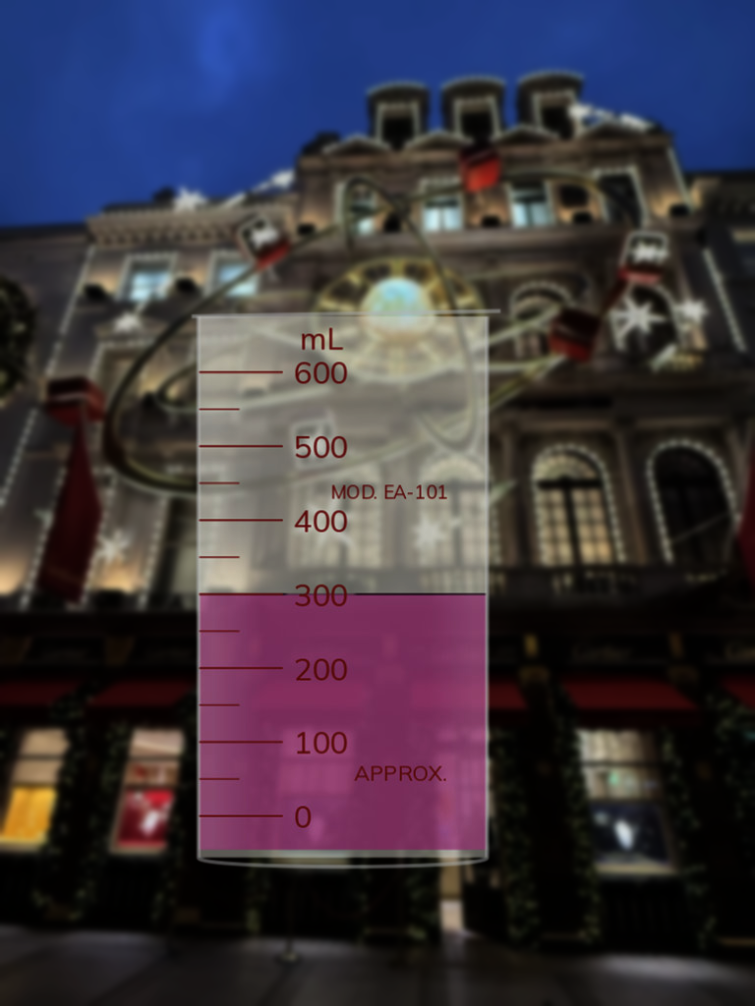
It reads 300 mL
